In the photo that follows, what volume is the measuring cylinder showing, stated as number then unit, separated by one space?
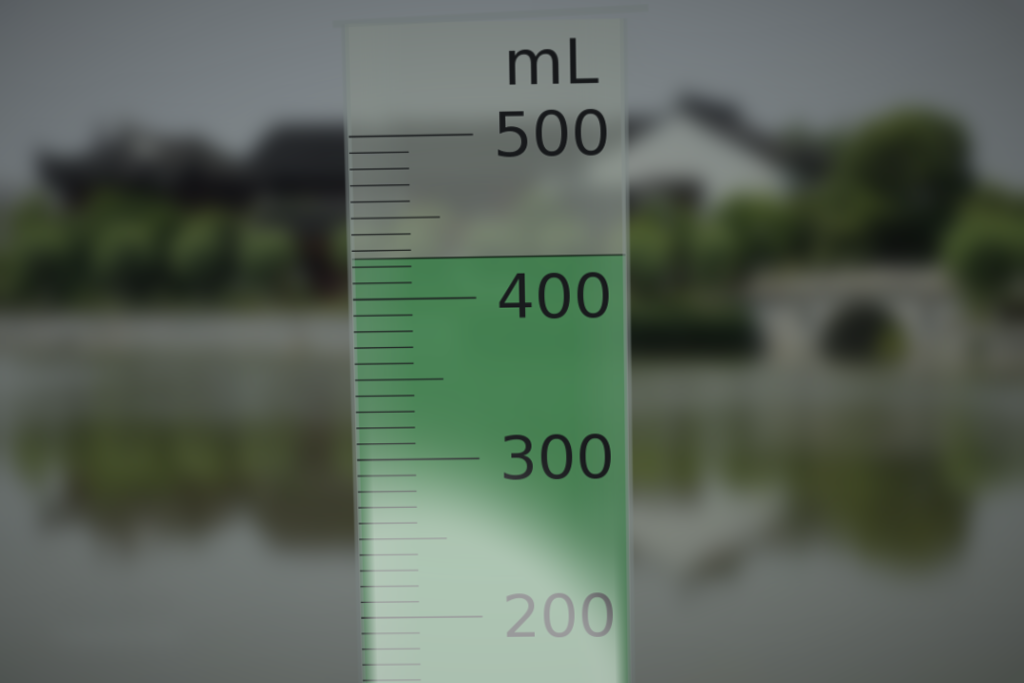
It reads 425 mL
